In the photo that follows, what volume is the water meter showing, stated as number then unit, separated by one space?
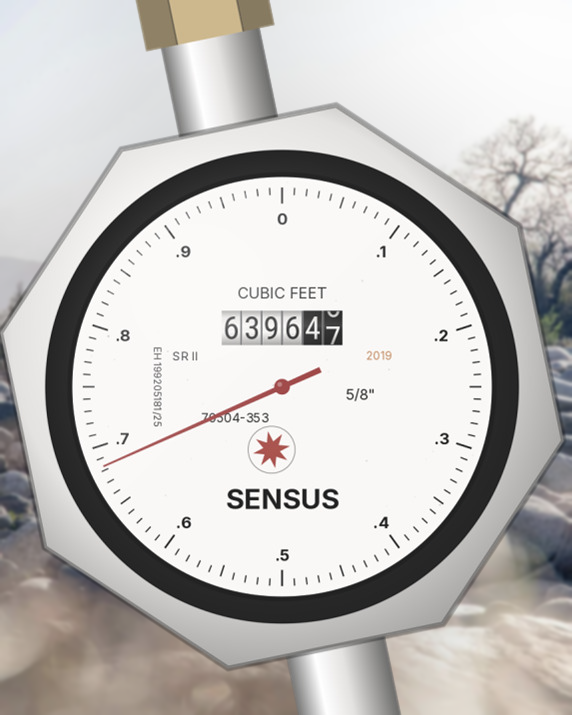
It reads 639646.68 ft³
